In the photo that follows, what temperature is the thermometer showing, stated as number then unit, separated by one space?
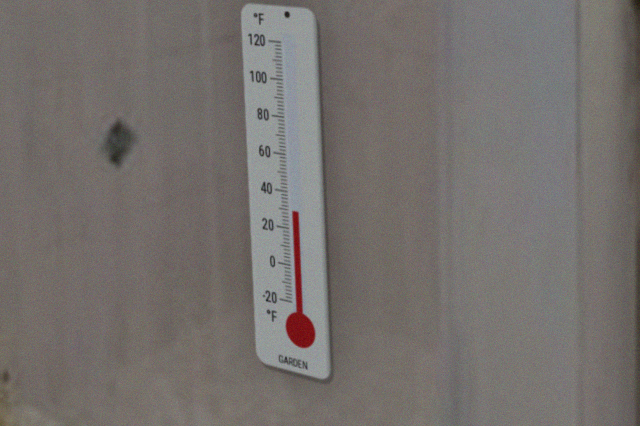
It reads 30 °F
